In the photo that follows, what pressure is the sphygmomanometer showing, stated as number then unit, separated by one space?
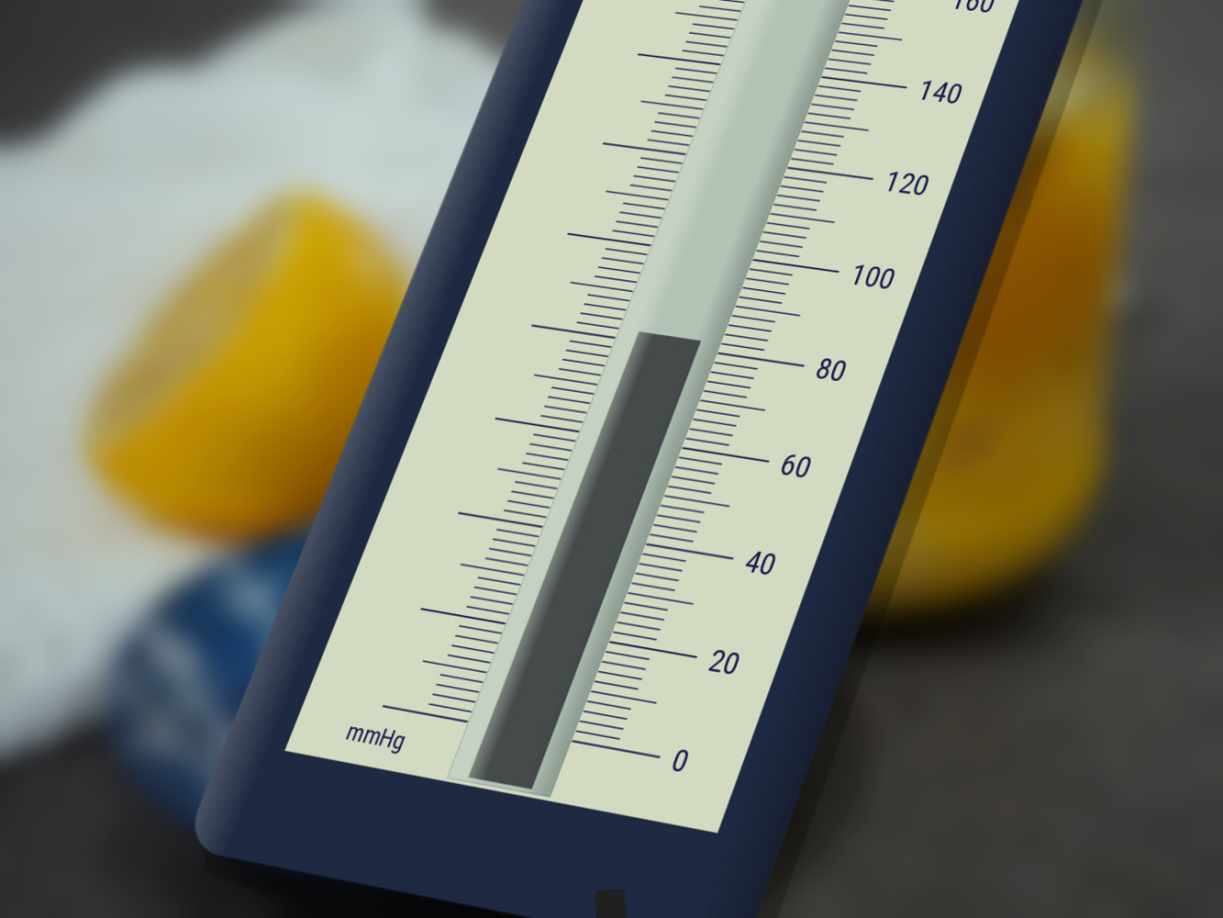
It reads 82 mmHg
